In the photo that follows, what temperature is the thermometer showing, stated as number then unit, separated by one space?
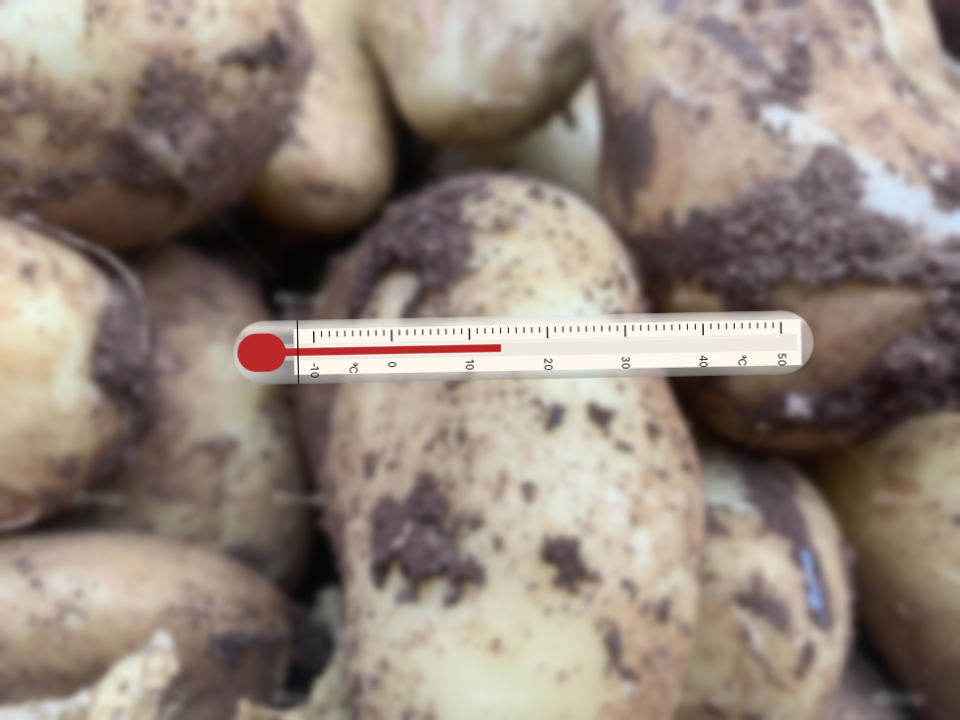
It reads 14 °C
